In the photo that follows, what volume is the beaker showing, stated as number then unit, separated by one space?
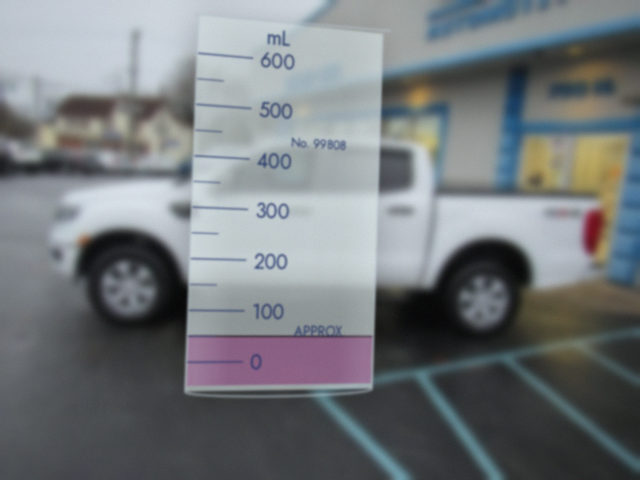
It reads 50 mL
